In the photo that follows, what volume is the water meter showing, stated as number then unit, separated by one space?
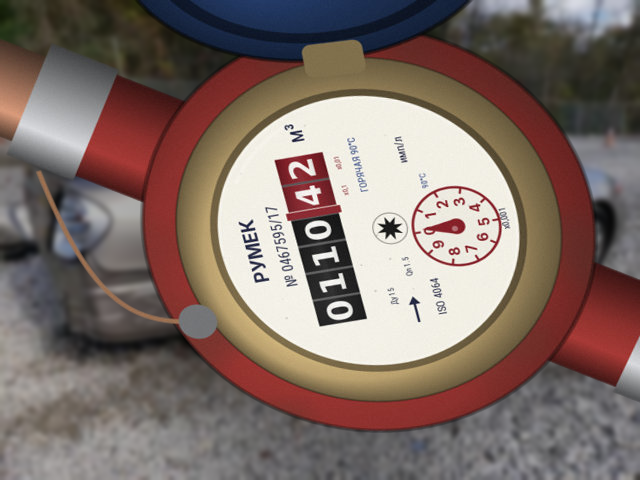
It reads 110.420 m³
